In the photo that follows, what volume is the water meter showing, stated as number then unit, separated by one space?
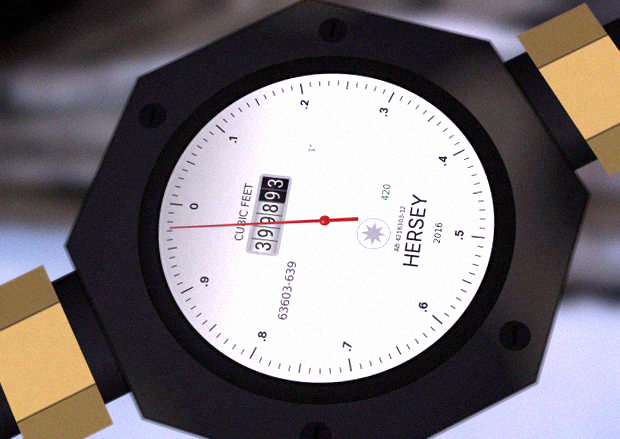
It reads 399892.97 ft³
